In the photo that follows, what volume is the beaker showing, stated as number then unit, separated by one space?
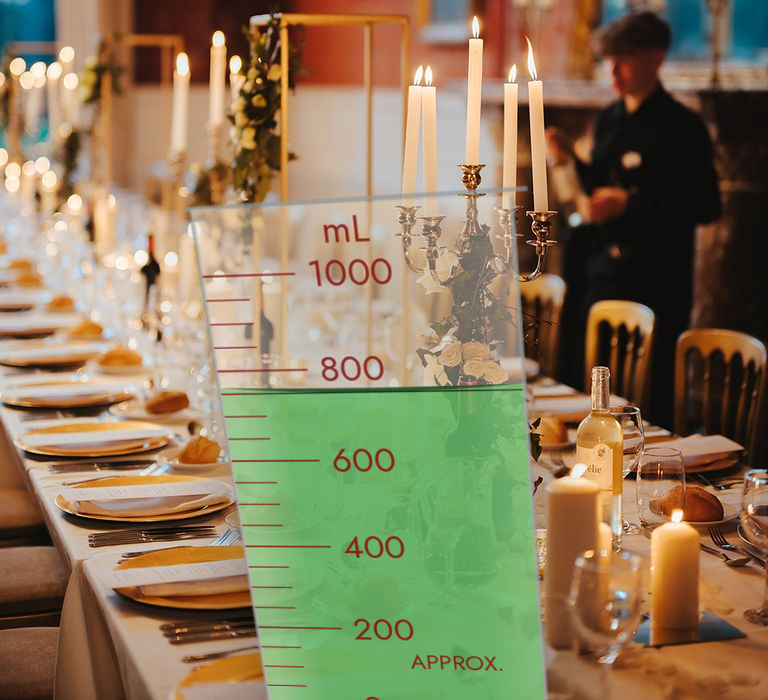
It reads 750 mL
